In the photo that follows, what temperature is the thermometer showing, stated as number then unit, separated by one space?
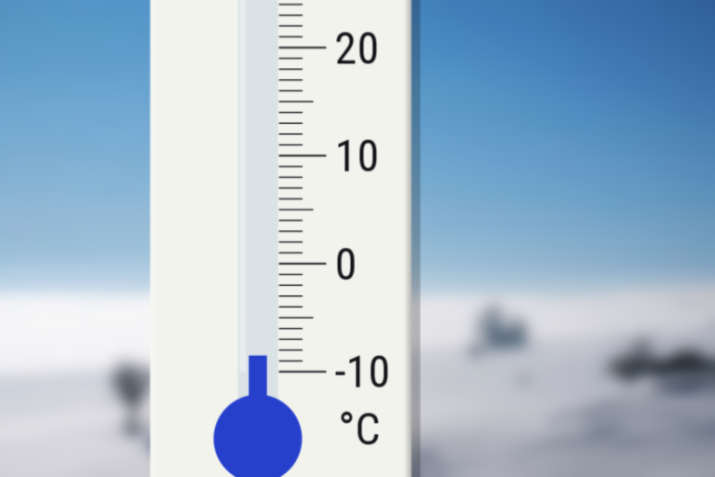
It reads -8.5 °C
